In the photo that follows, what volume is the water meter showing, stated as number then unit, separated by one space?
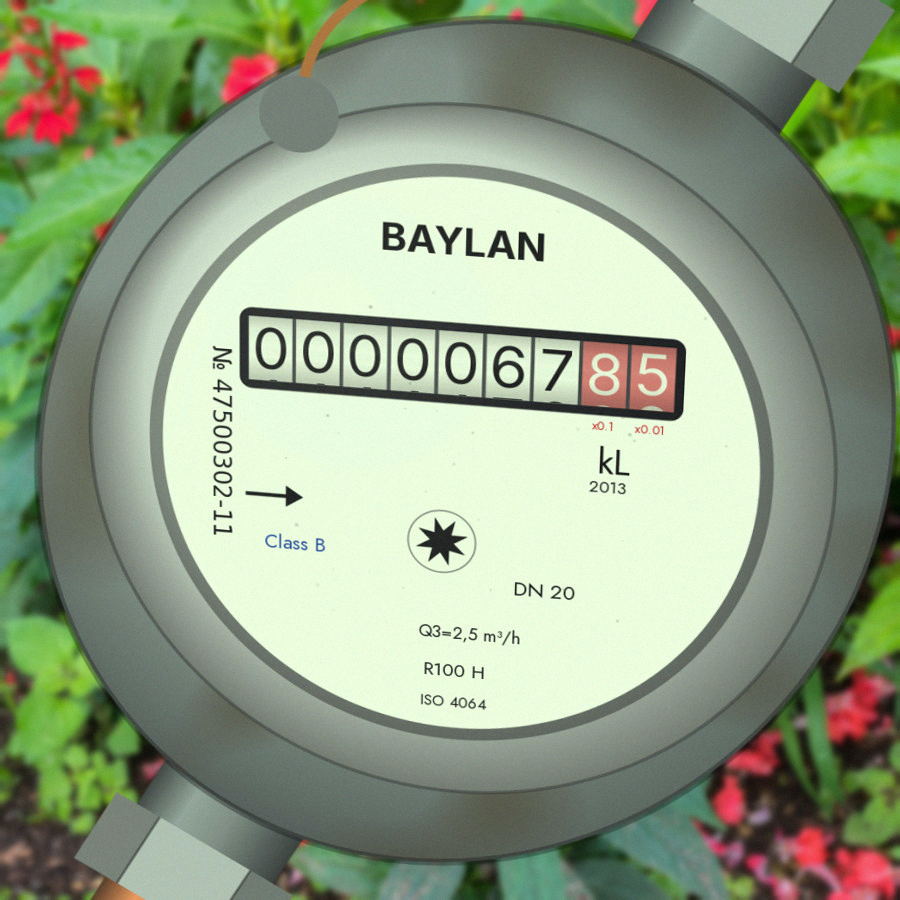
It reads 67.85 kL
